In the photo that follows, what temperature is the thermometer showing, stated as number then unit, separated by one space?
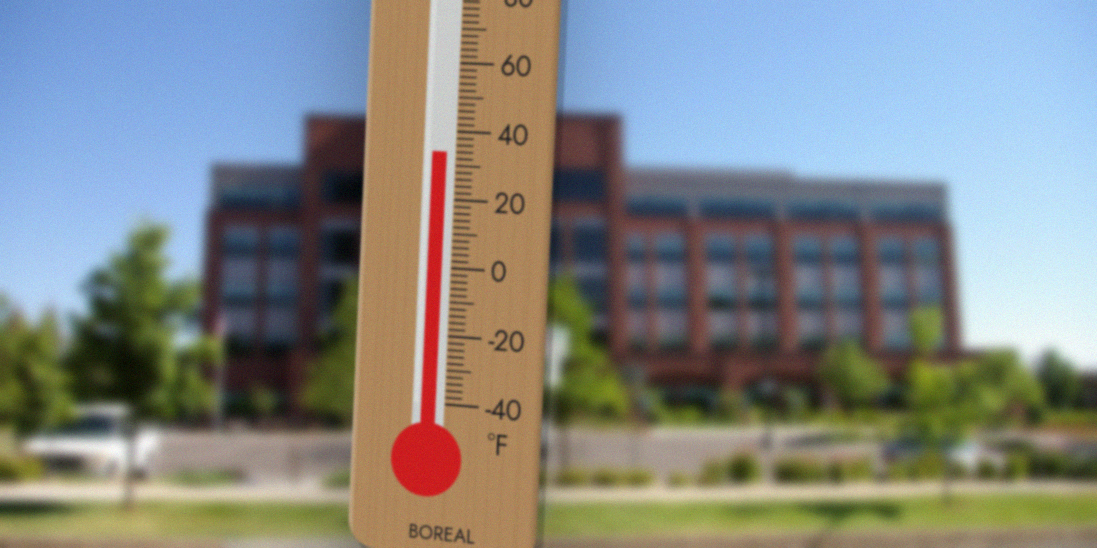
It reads 34 °F
